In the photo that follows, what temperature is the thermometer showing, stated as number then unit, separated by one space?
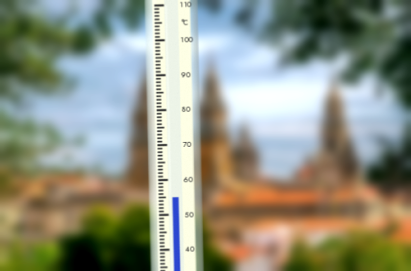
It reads 55 °C
